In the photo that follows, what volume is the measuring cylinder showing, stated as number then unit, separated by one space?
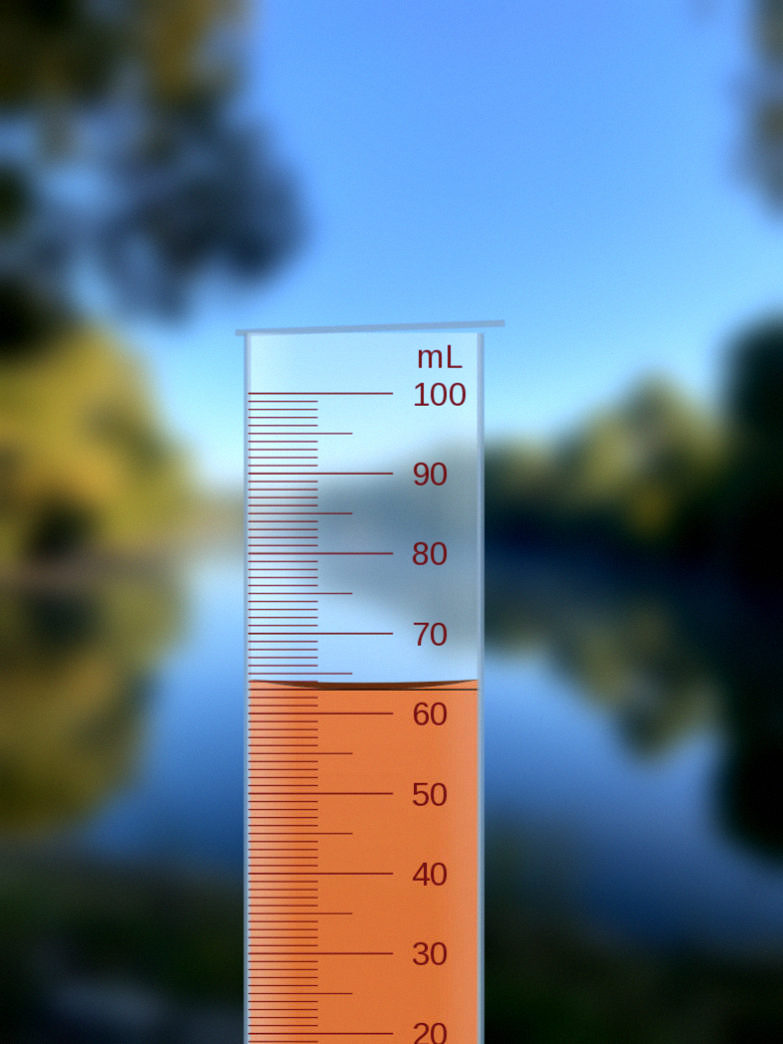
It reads 63 mL
